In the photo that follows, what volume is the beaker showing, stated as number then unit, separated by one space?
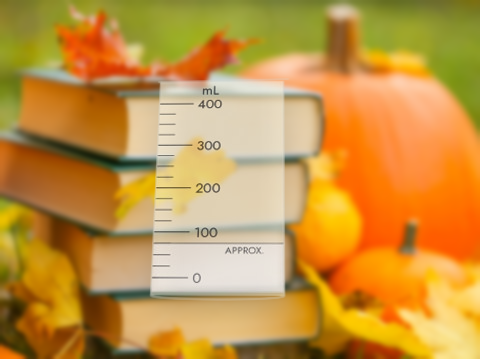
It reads 75 mL
